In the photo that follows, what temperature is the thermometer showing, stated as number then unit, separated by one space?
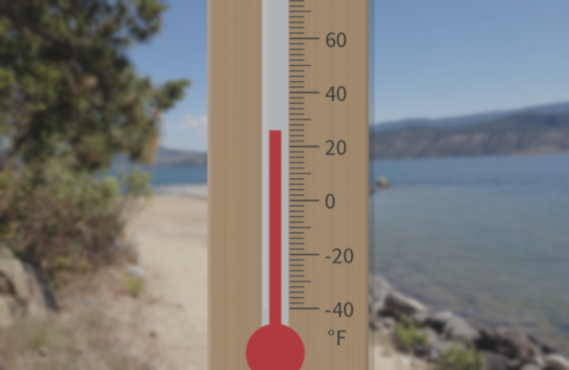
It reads 26 °F
